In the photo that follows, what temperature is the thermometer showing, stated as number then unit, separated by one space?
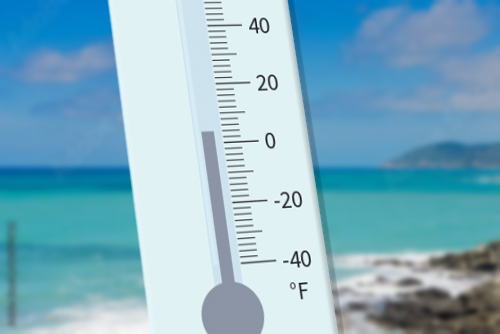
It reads 4 °F
